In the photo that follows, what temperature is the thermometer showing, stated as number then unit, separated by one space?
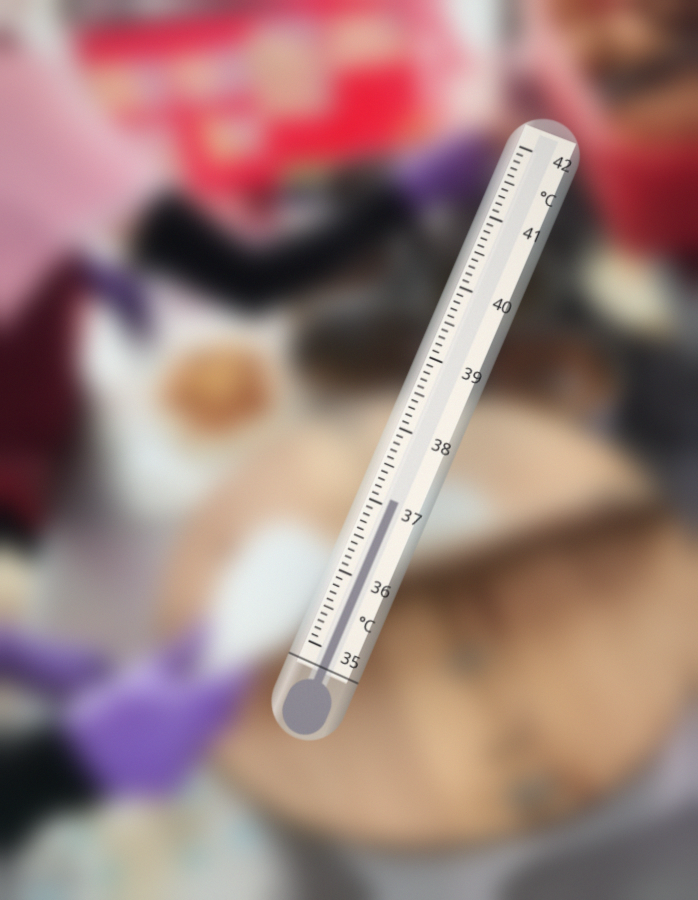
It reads 37.1 °C
